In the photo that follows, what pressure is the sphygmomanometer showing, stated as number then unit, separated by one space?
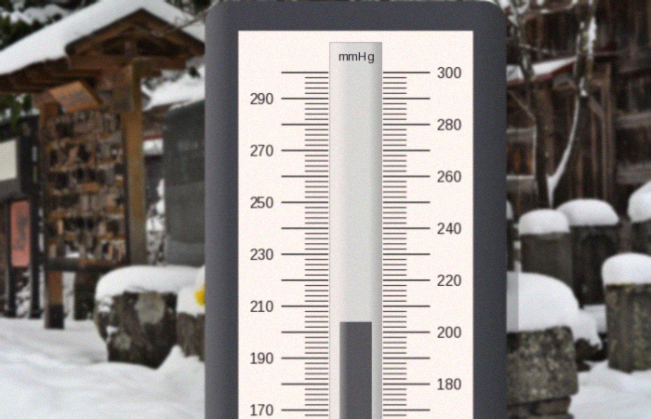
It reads 204 mmHg
